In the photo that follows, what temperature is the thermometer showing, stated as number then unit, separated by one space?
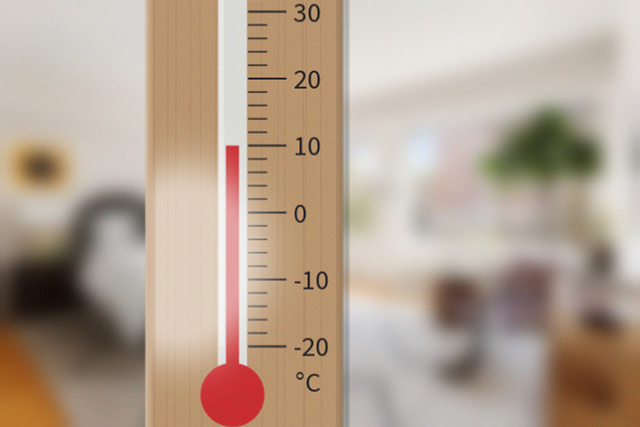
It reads 10 °C
